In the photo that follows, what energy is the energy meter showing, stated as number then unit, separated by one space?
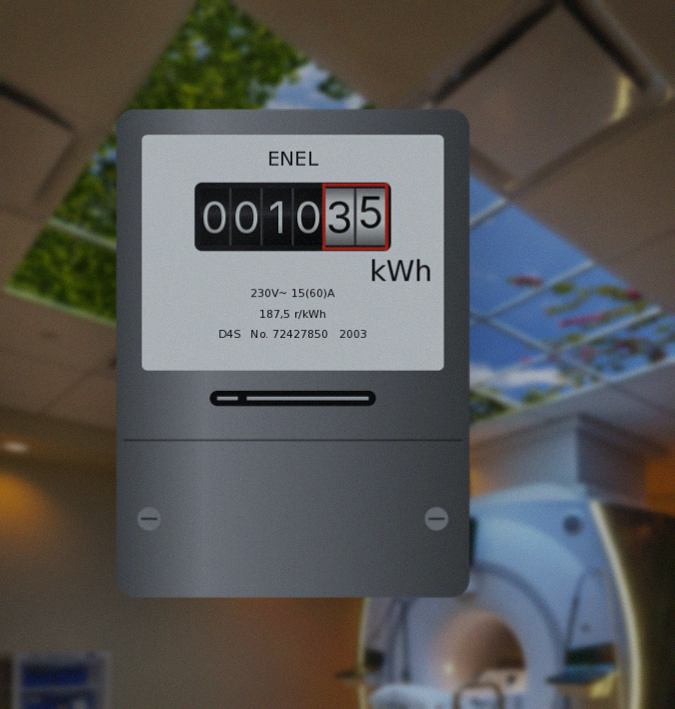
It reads 10.35 kWh
